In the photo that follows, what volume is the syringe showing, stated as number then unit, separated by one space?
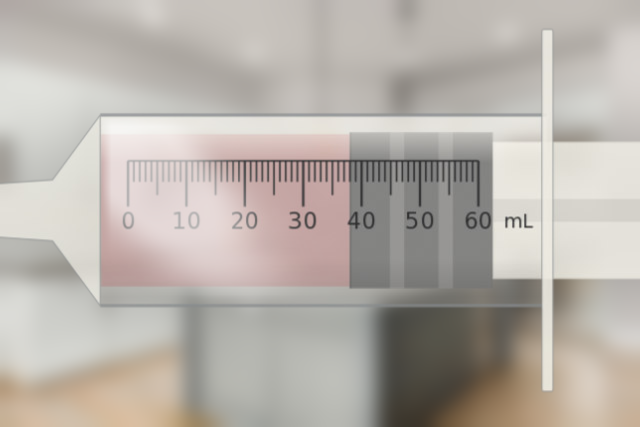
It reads 38 mL
